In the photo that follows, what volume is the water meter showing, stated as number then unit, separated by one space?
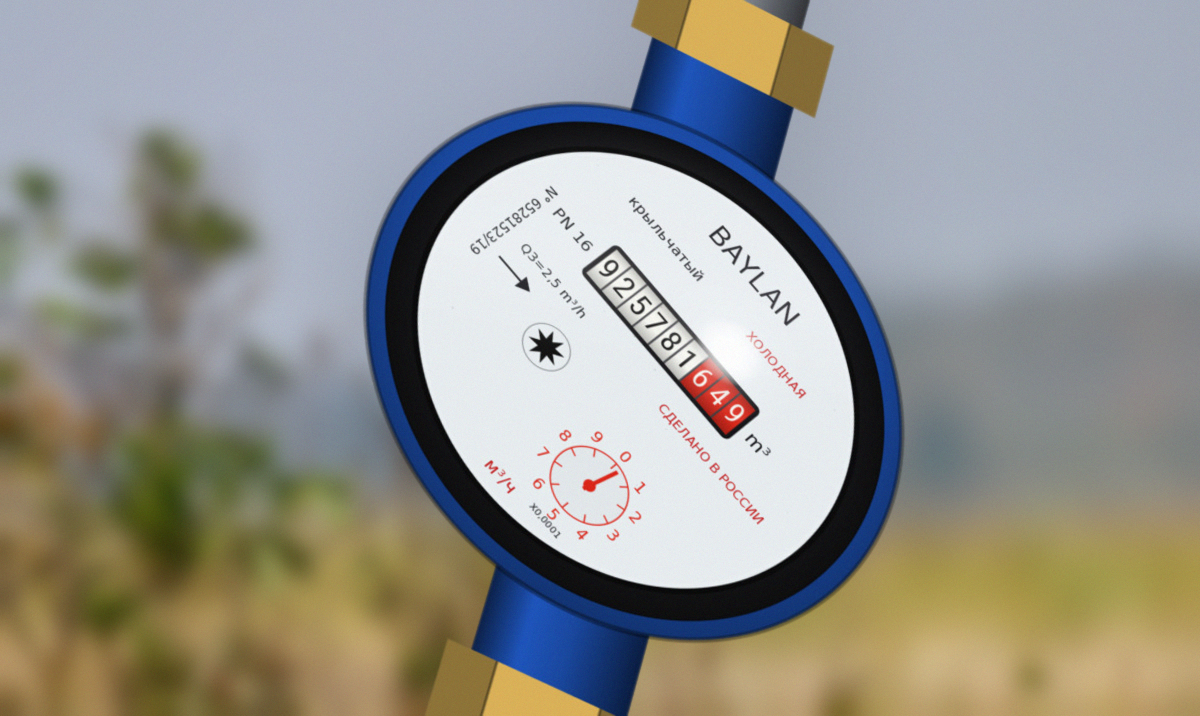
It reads 925781.6490 m³
